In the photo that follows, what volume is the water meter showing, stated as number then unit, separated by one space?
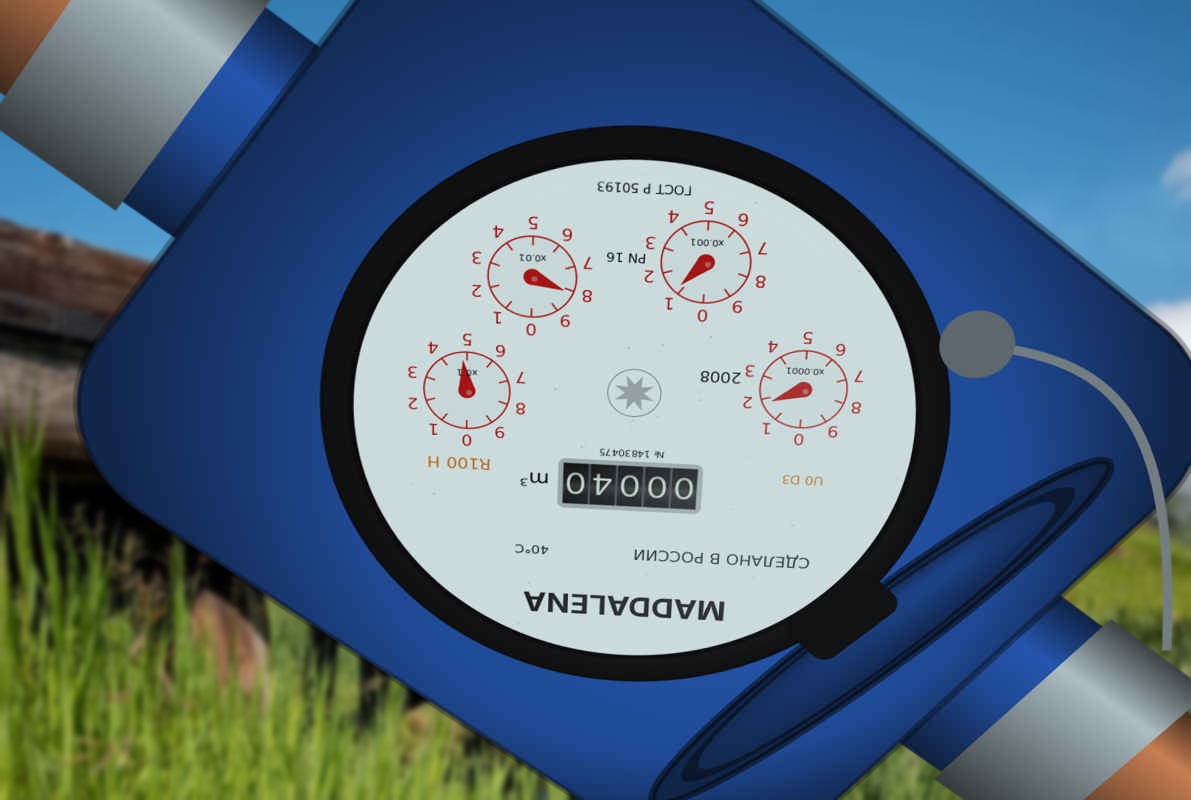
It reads 40.4811 m³
